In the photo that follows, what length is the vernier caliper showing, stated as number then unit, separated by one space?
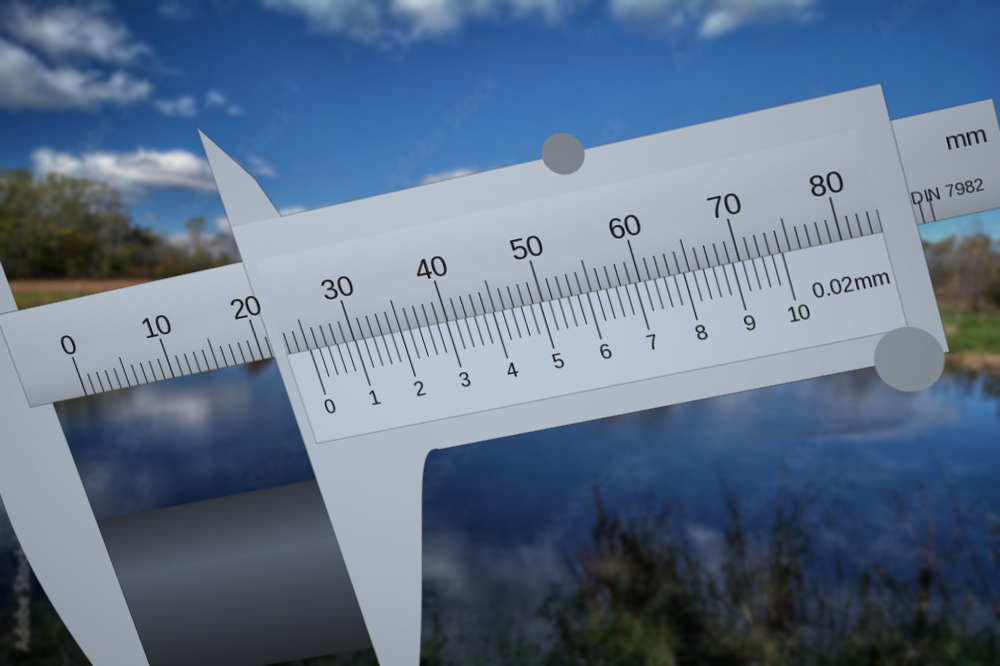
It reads 25.2 mm
